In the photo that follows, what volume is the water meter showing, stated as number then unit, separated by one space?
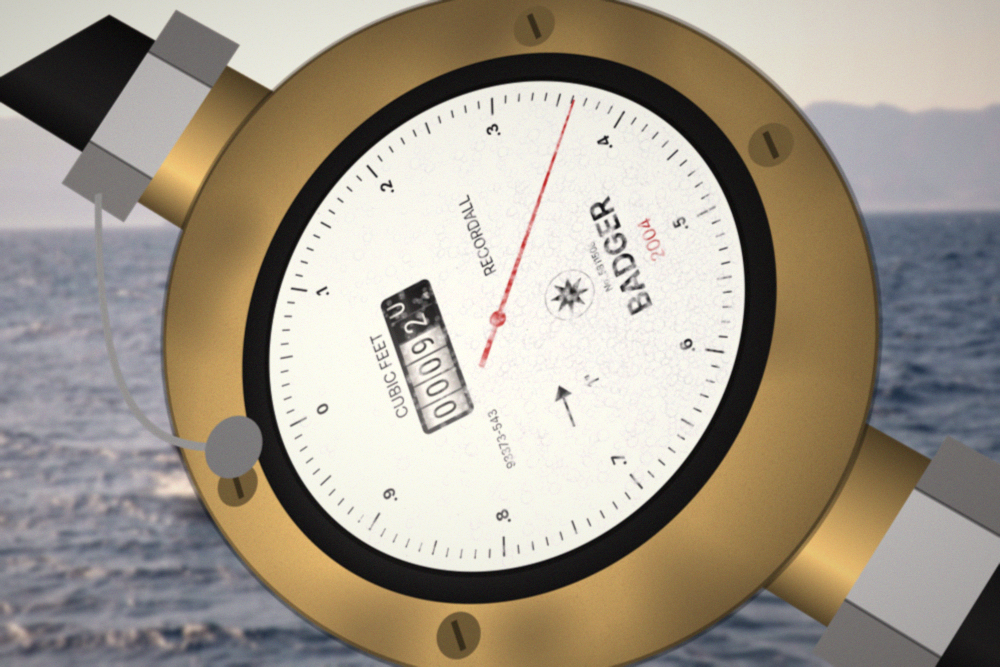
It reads 920.36 ft³
